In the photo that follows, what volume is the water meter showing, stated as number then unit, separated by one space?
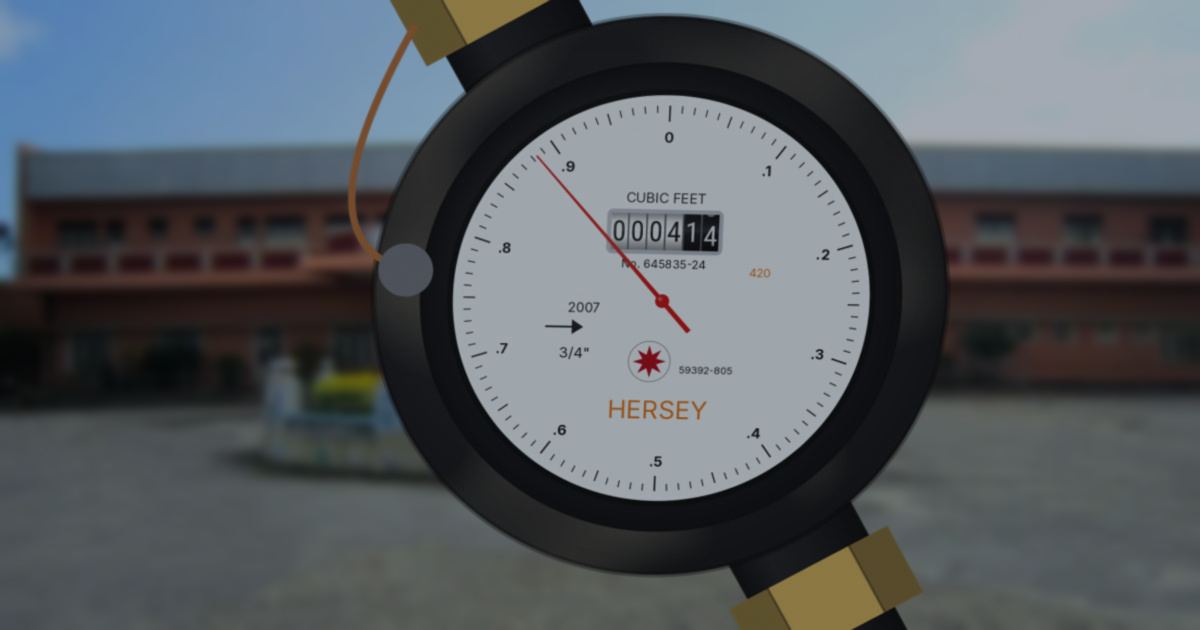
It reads 413.88 ft³
